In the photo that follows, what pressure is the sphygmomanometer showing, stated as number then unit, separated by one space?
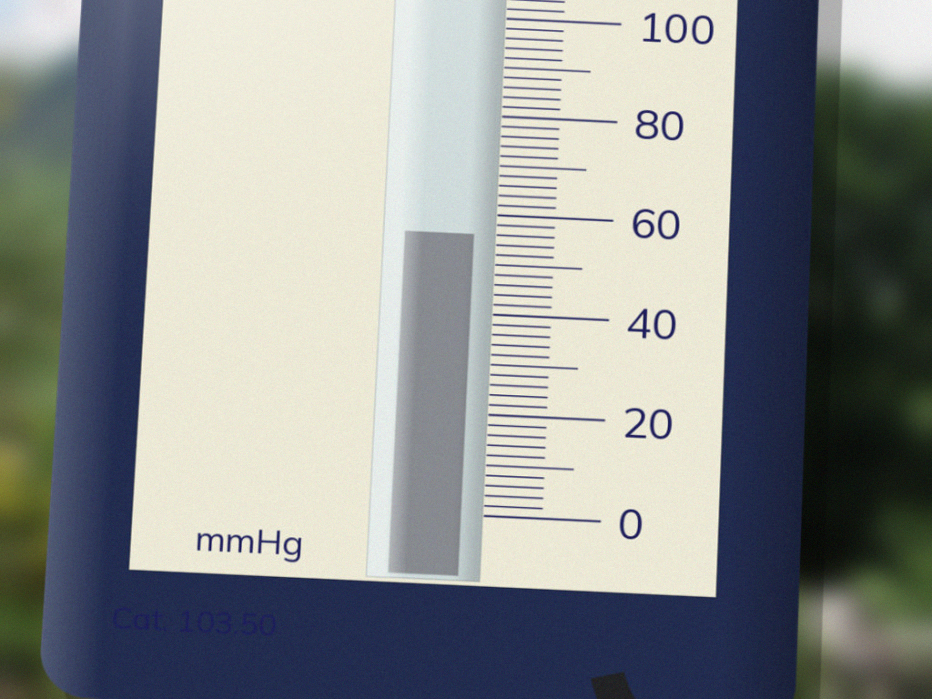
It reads 56 mmHg
